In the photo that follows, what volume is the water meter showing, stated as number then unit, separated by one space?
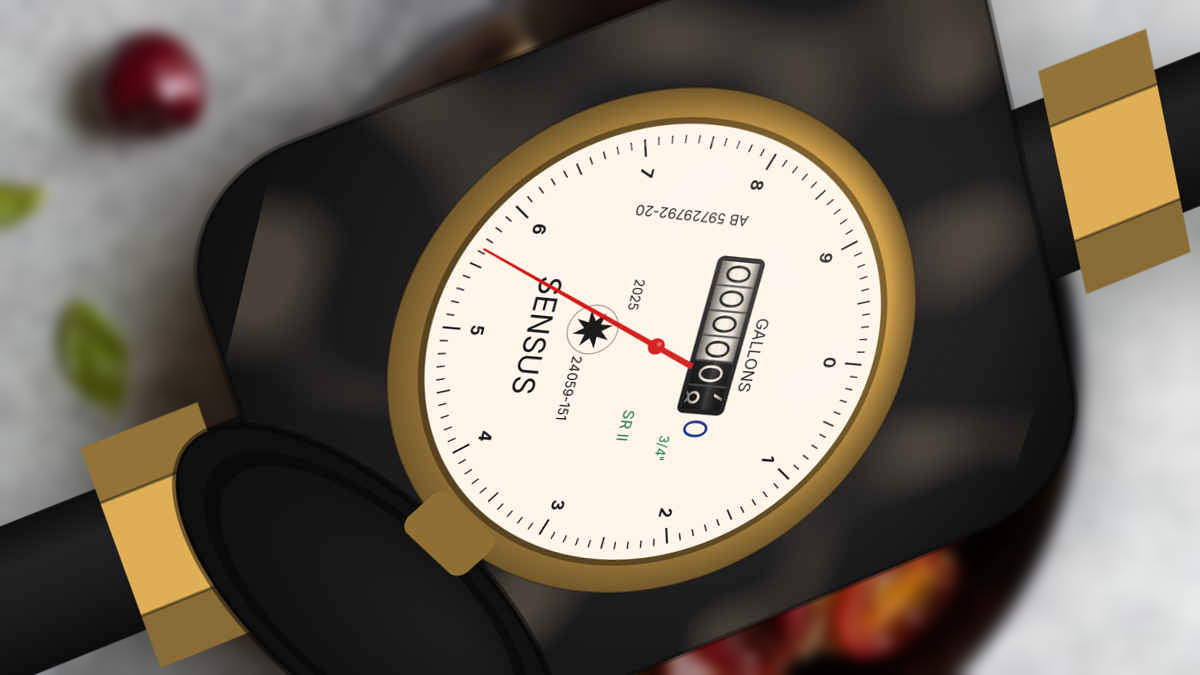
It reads 75.6 gal
